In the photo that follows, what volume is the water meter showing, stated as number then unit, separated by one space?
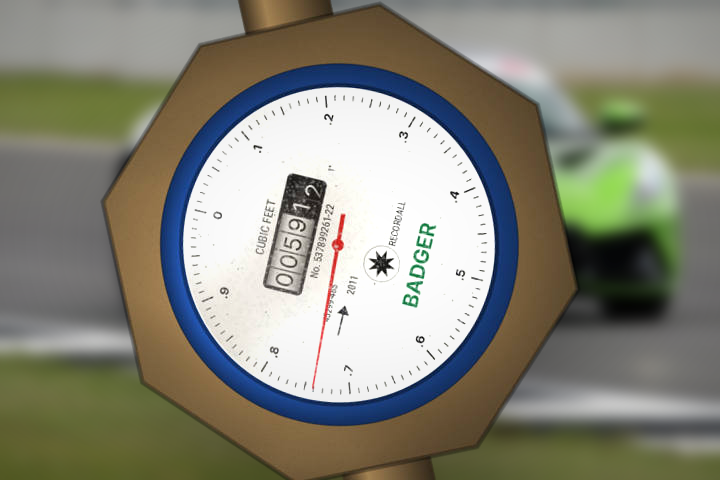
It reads 5911.74 ft³
